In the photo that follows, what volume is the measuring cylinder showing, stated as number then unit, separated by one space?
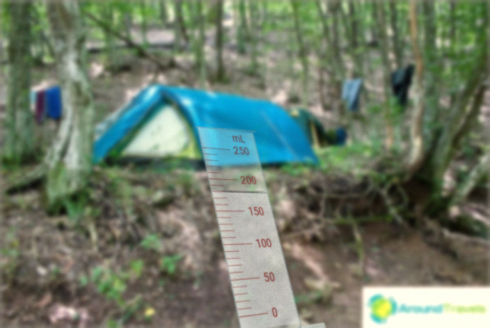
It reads 180 mL
